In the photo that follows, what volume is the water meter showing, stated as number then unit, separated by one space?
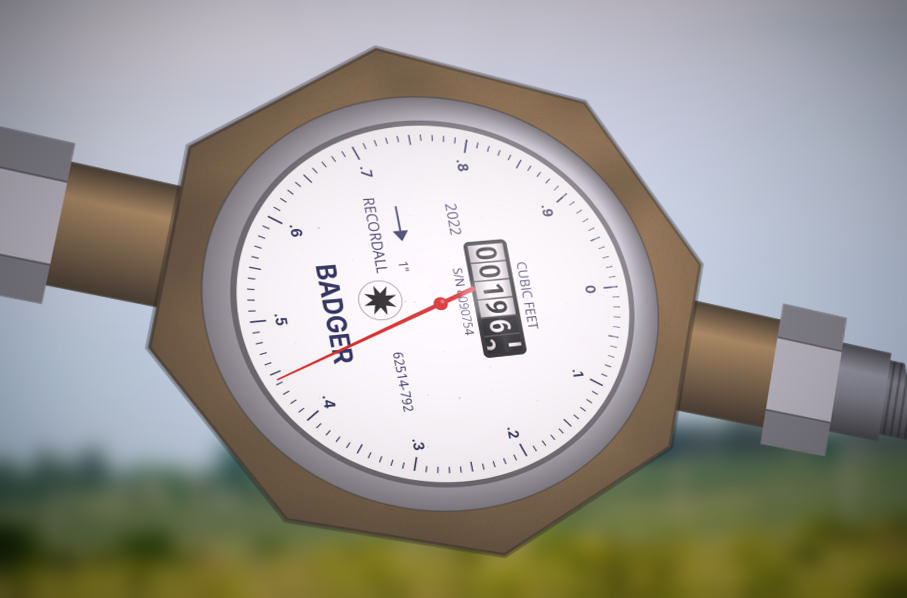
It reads 1961.44 ft³
